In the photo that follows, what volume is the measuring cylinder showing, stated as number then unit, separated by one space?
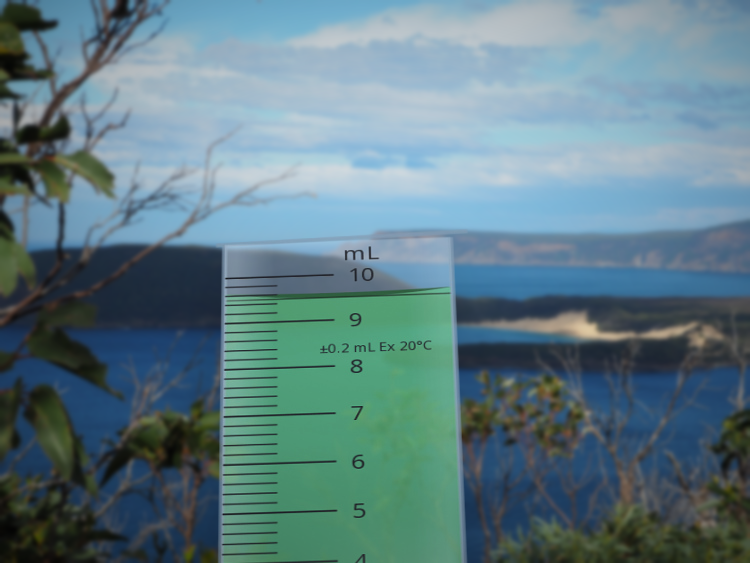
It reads 9.5 mL
